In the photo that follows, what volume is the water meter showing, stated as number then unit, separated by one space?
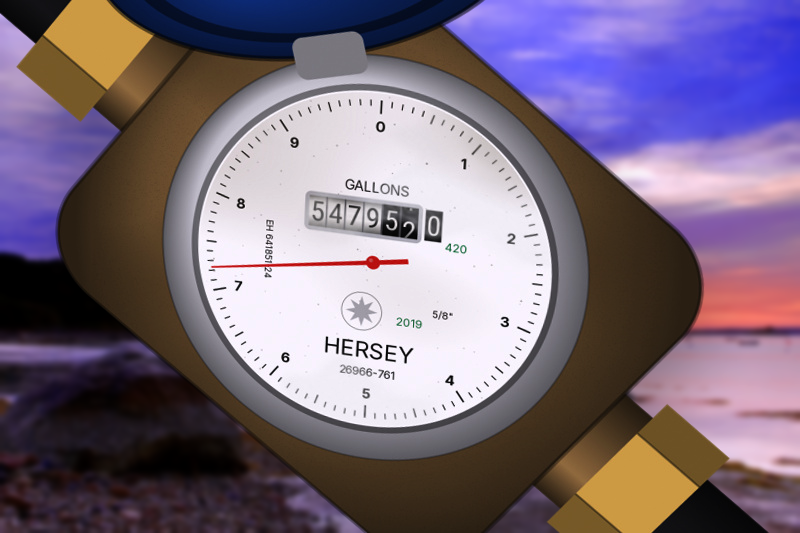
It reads 5479517.2 gal
